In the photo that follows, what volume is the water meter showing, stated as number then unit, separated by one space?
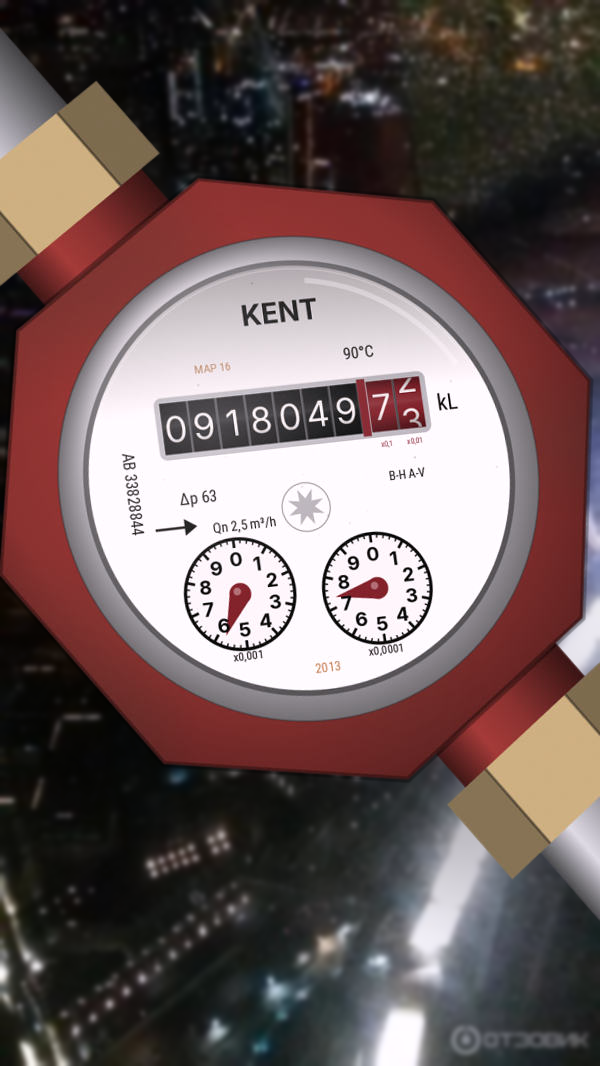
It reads 918049.7257 kL
